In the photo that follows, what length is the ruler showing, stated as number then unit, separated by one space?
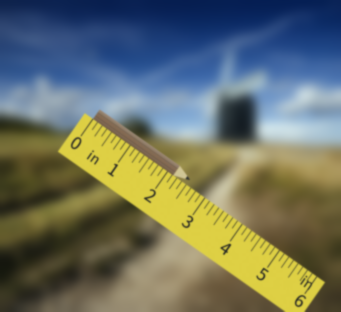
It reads 2.5 in
